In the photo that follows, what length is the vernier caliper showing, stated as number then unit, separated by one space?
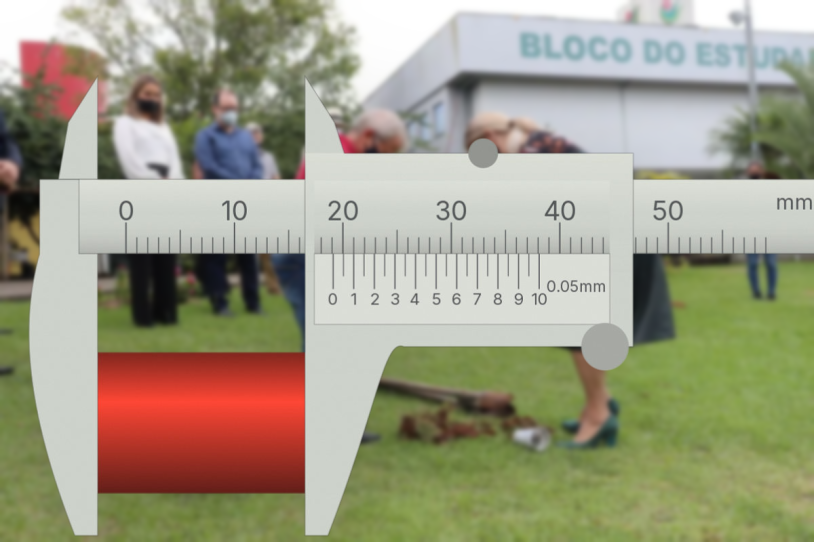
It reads 19.1 mm
